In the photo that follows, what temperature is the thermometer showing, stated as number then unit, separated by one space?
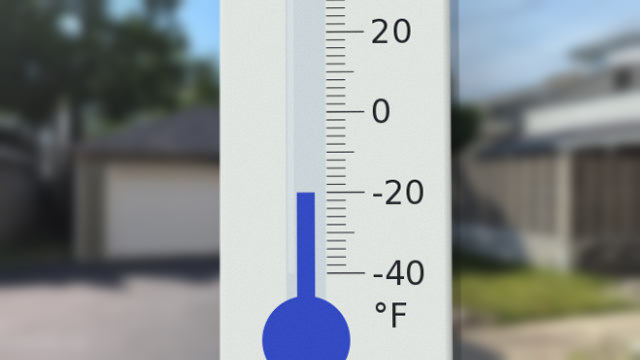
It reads -20 °F
